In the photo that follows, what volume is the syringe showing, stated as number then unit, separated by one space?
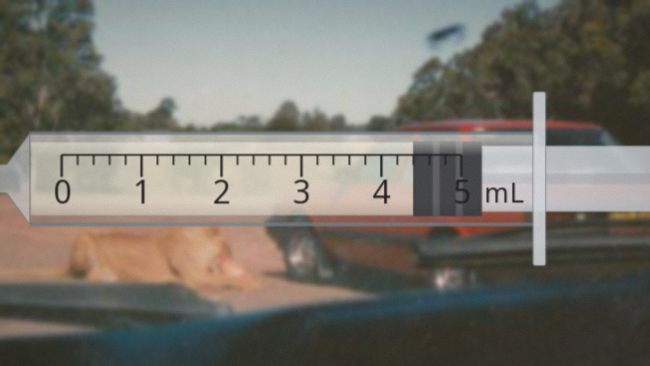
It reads 4.4 mL
